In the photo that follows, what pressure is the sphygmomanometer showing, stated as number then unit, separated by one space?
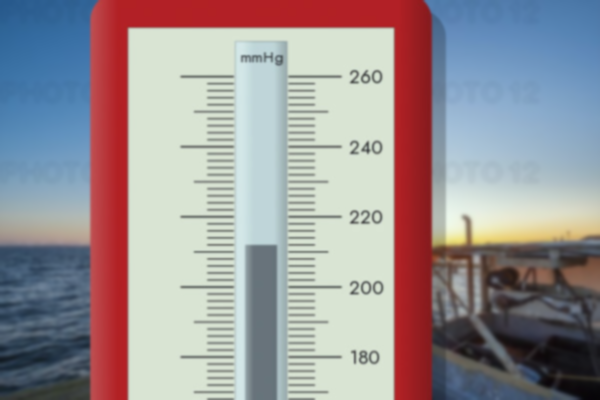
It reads 212 mmHg
